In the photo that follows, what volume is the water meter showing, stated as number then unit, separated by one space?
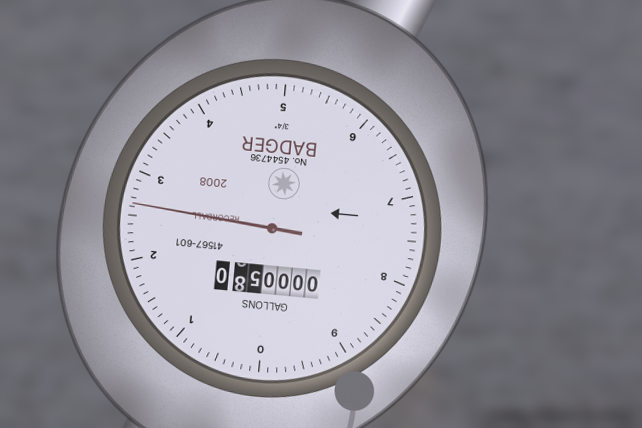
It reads 582.6 gal
